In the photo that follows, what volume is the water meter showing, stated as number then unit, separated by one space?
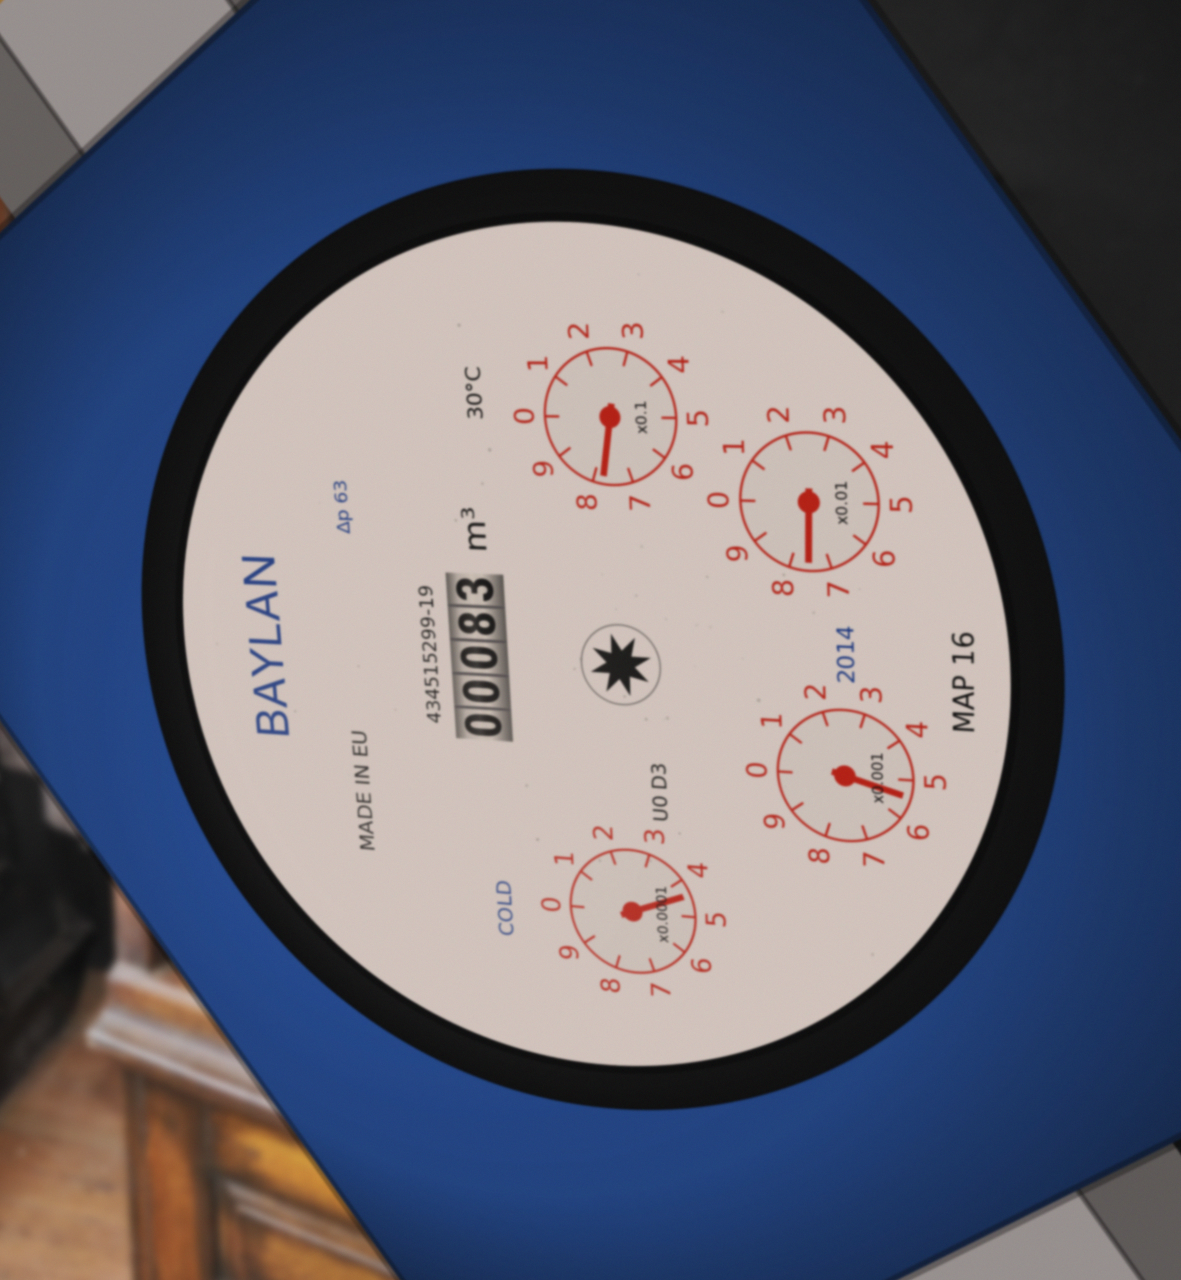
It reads 83.7754 m³
